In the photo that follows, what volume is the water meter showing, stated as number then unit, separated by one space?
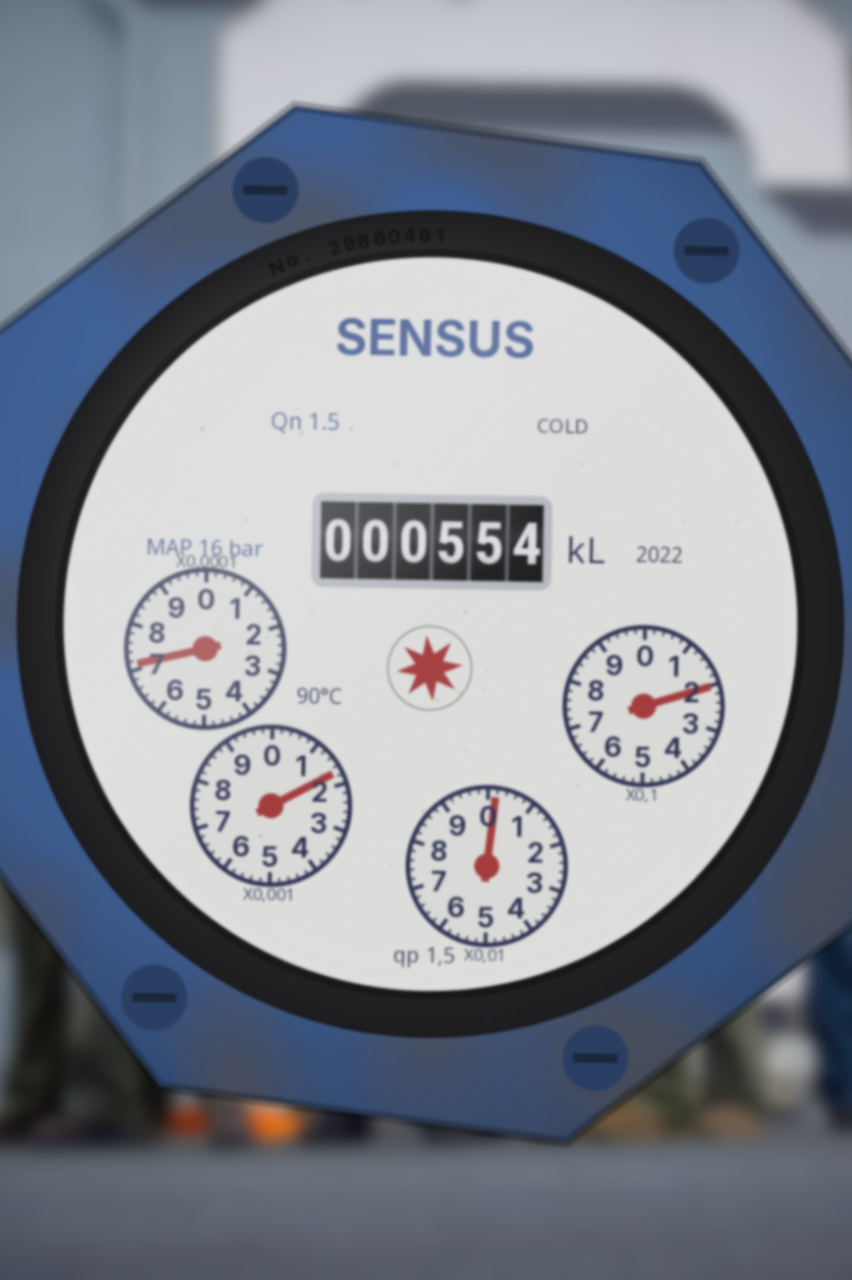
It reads 554.2017 kL
